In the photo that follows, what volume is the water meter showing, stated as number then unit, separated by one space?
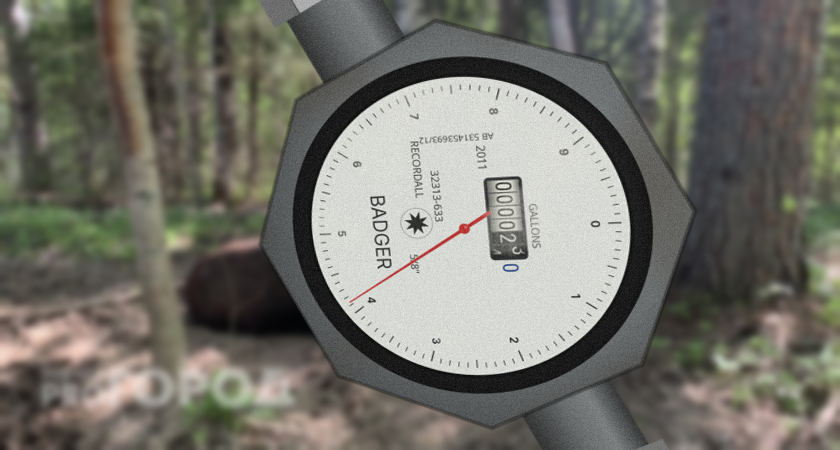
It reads 234.1 gal
